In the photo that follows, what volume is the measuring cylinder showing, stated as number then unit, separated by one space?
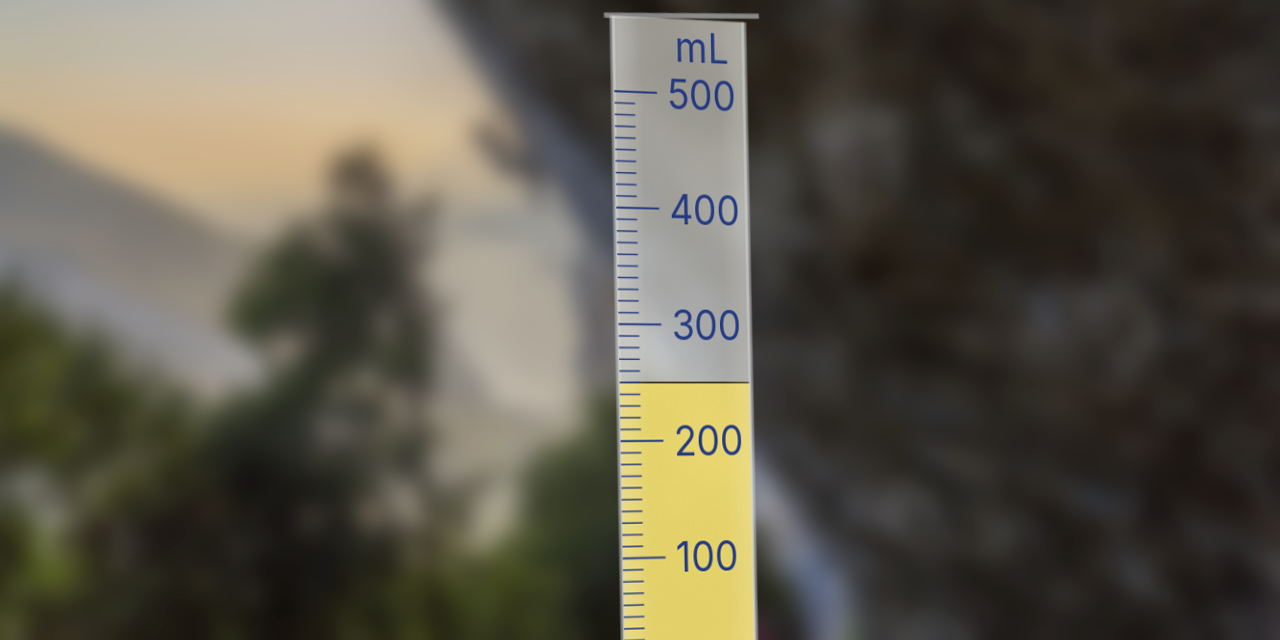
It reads 250 mL
